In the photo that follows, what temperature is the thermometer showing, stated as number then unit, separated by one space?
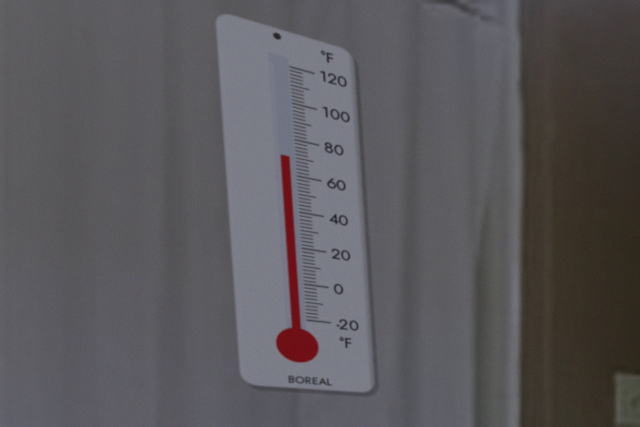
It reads 70 °F
